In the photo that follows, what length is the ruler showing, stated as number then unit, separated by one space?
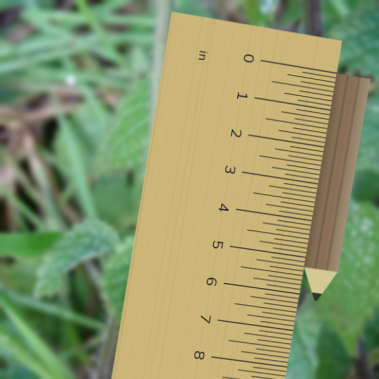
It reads 6.125 in
